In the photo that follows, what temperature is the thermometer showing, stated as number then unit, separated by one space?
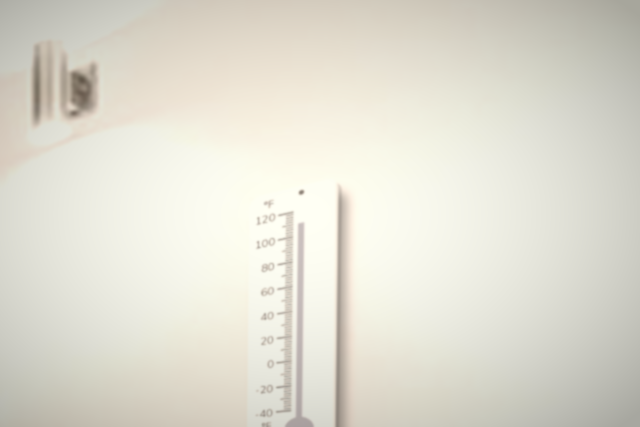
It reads 110 °F
